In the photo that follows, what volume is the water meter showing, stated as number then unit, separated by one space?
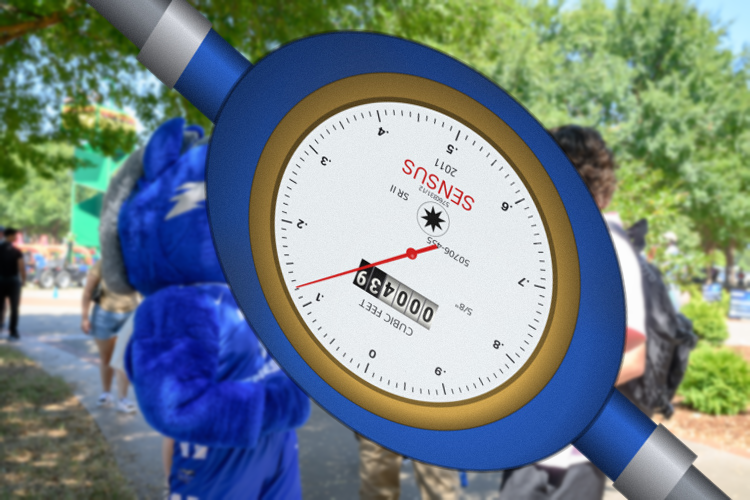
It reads 439.12 ft³
